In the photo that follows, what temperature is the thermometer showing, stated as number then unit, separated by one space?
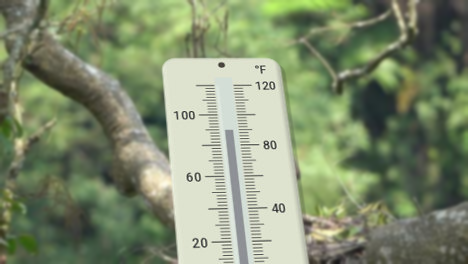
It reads 90 °F
